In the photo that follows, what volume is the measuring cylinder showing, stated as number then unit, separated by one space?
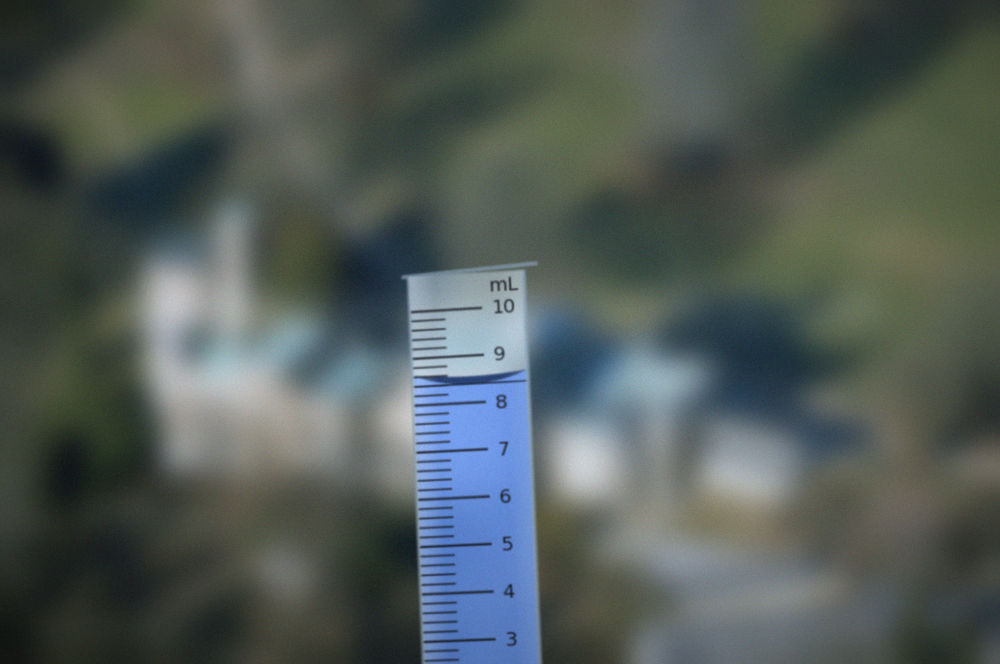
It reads 8.4 mL
